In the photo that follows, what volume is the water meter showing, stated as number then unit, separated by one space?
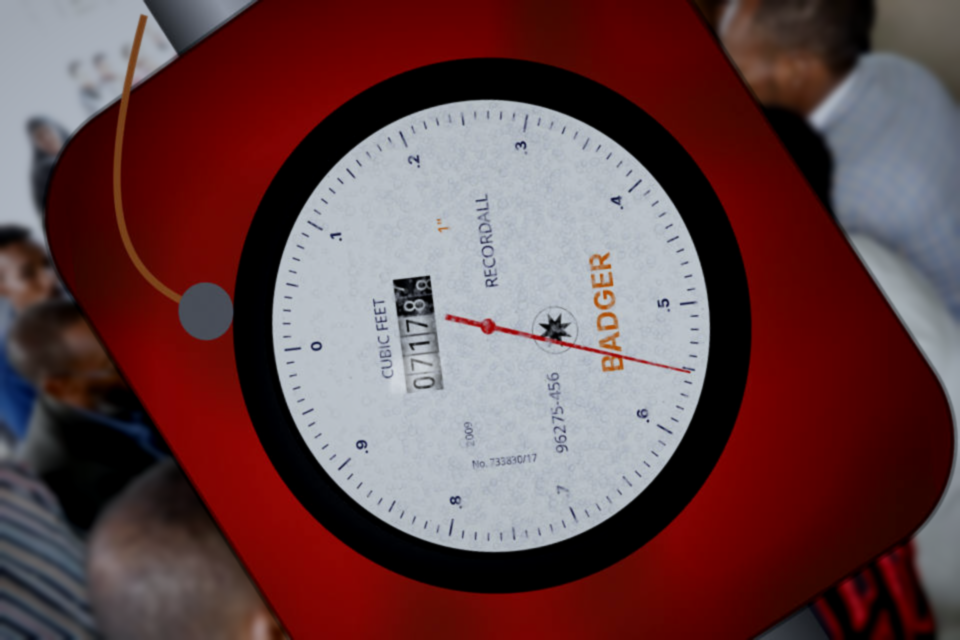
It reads 71787.55 ft³
